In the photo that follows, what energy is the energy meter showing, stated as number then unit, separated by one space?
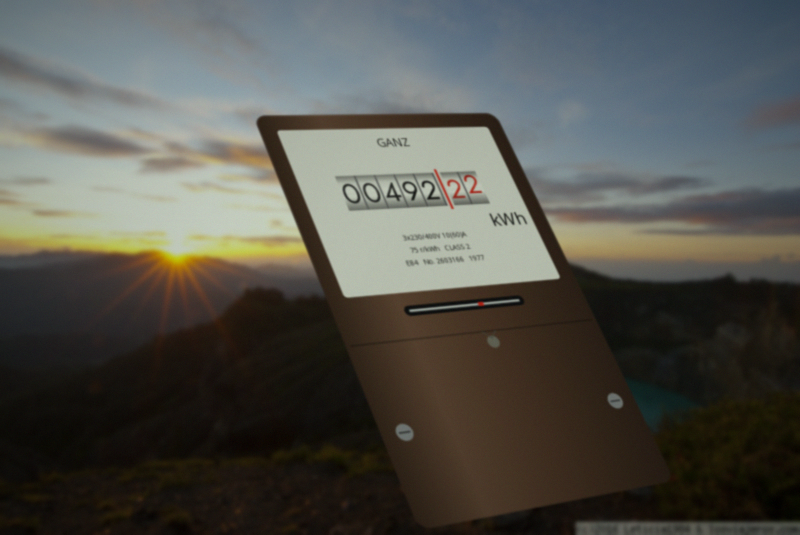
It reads 492.22 kWh
